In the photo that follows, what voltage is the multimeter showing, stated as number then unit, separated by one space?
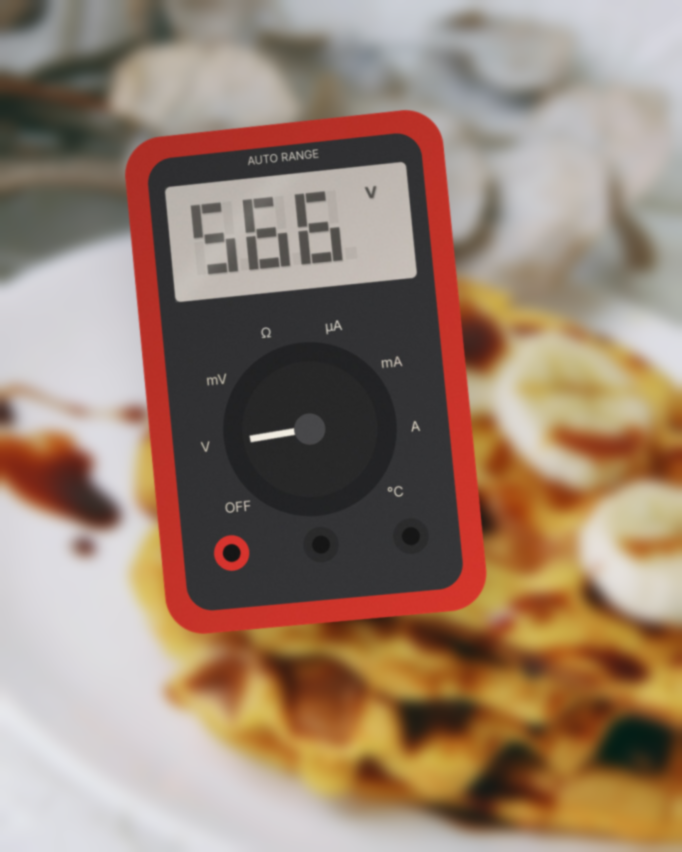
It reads 566 V
